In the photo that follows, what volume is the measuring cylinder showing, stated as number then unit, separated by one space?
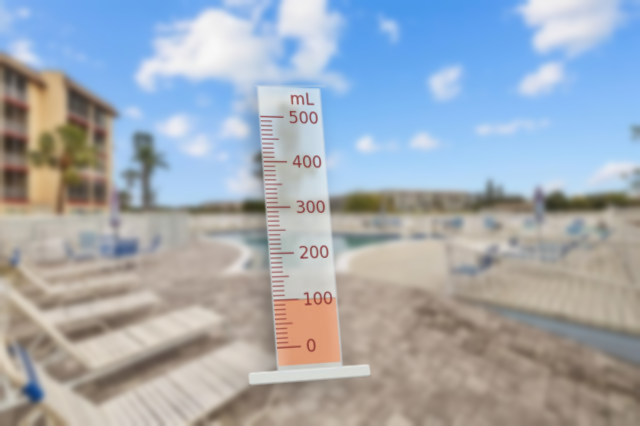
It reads 100 mL
